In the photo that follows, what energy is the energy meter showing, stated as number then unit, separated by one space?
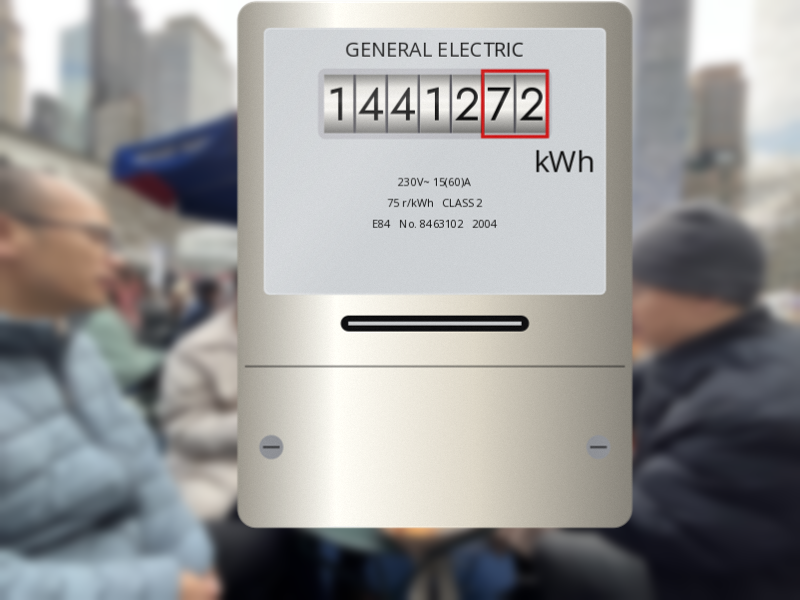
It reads 14412.72 kWh
